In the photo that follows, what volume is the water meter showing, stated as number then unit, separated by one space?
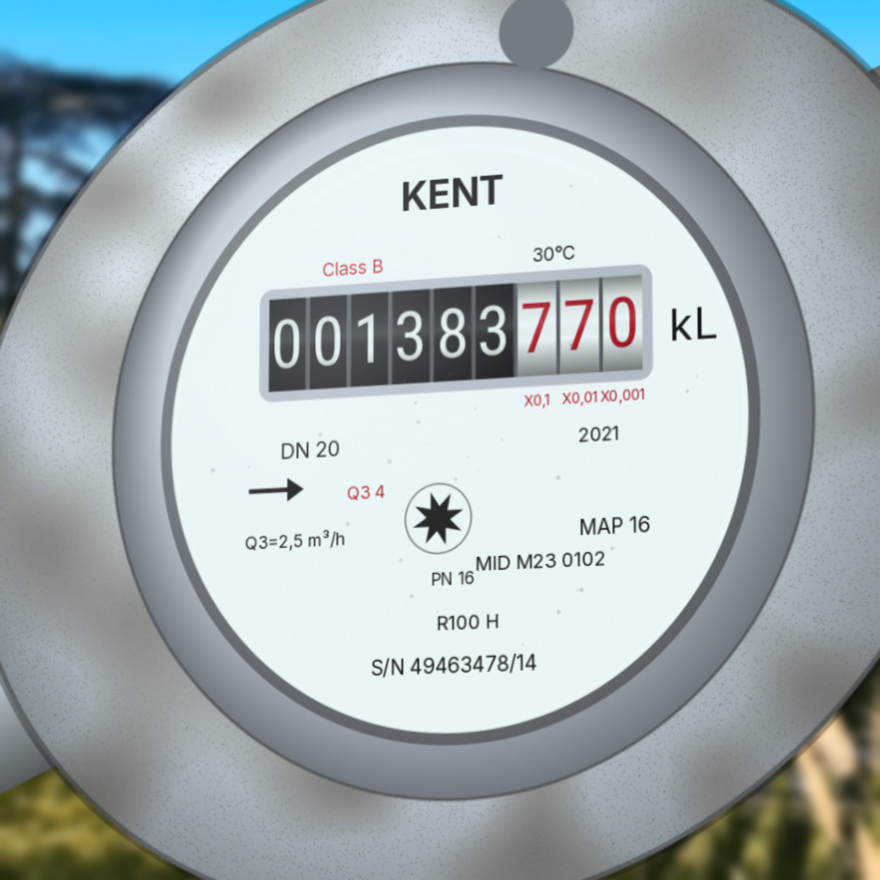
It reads 1383.770 kL
